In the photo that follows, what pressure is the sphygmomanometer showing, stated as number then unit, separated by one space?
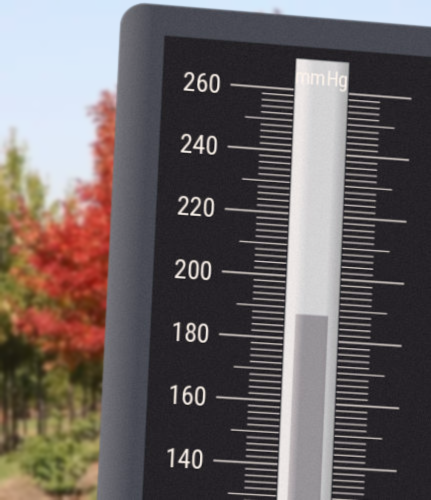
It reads 188 mmHg
